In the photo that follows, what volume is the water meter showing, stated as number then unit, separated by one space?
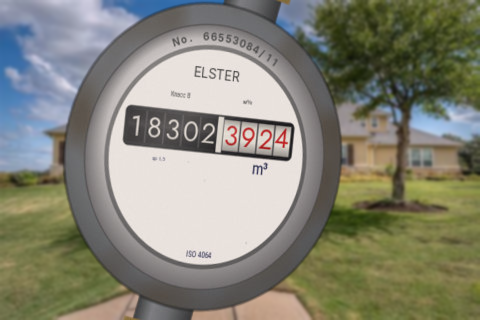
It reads 18302.3924 m³
